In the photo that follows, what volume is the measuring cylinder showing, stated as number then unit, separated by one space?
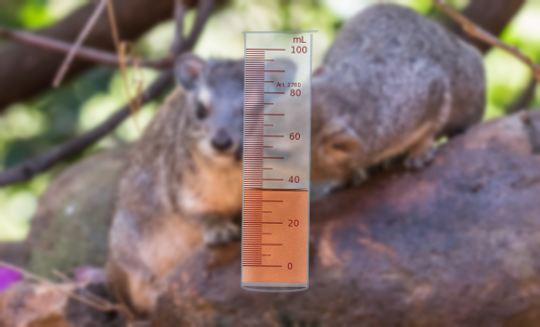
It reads 35 mL
